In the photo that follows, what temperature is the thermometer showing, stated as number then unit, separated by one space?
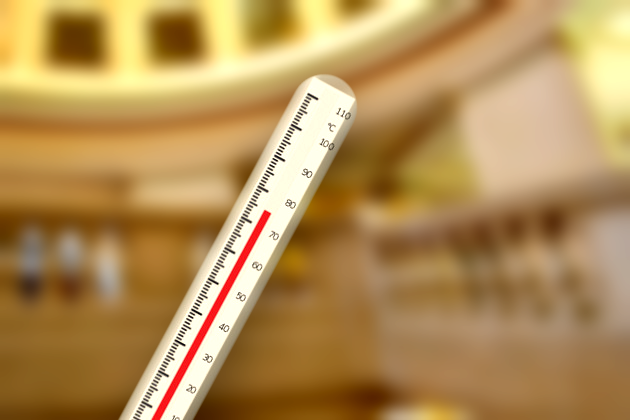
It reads 75 °C
